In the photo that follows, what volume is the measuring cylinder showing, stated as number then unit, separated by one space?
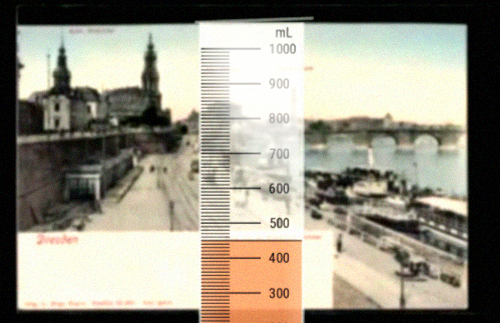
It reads 450 mL
